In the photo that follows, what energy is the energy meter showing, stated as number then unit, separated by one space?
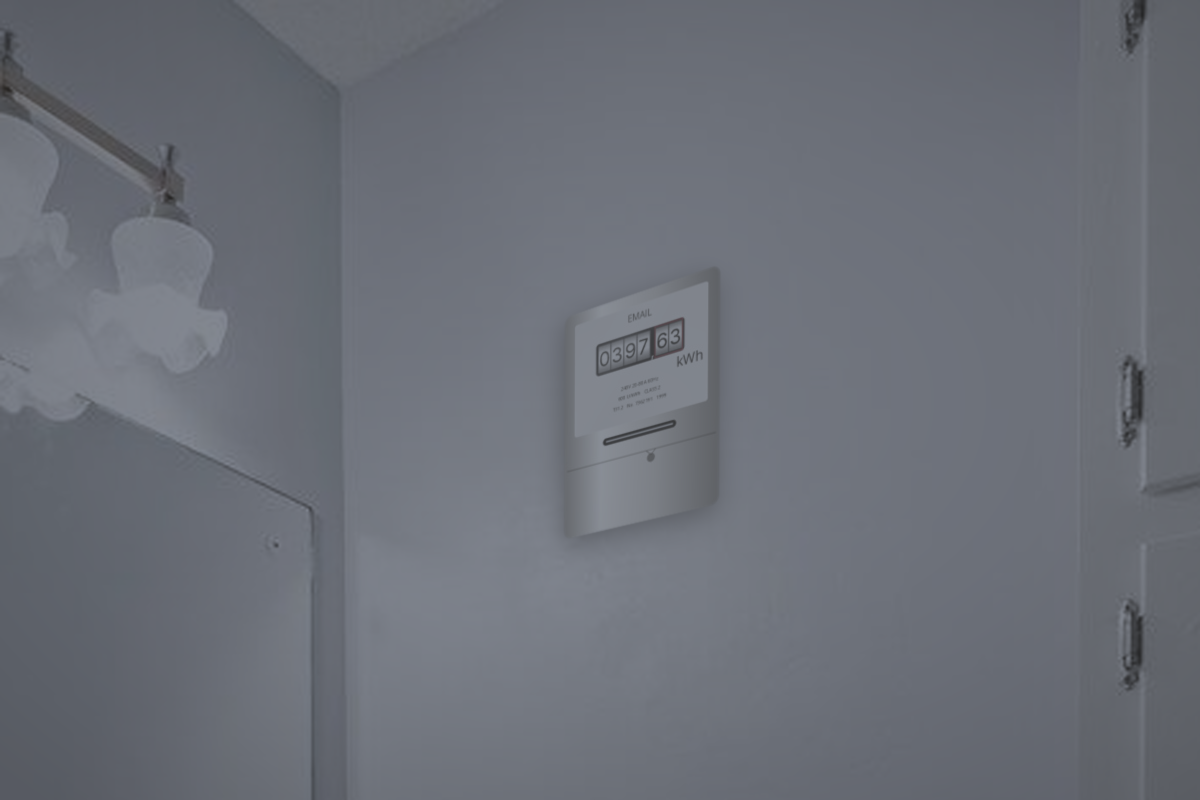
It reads 397.63 kWh
